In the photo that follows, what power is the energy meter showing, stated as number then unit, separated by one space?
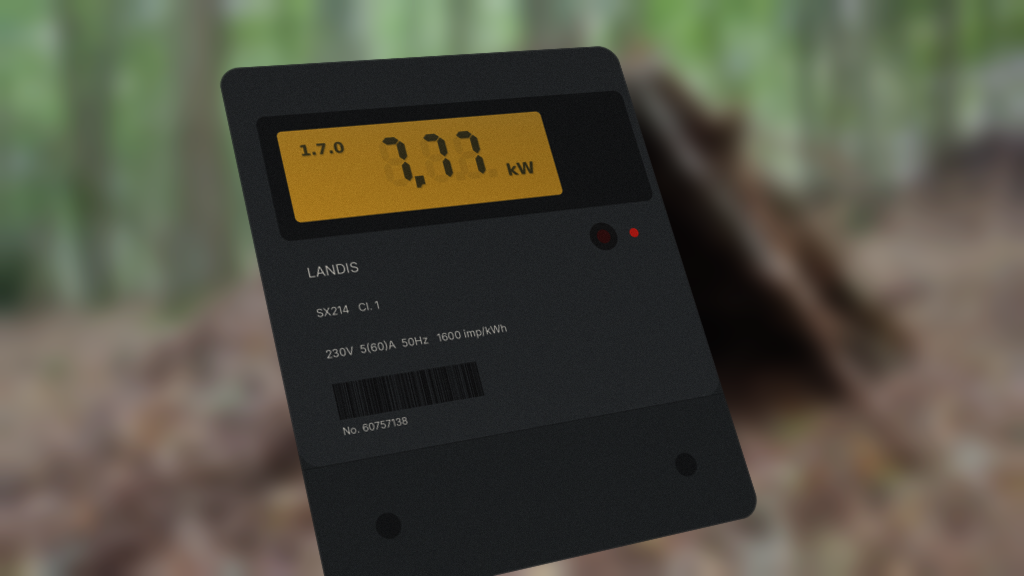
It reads 7.77 kW
